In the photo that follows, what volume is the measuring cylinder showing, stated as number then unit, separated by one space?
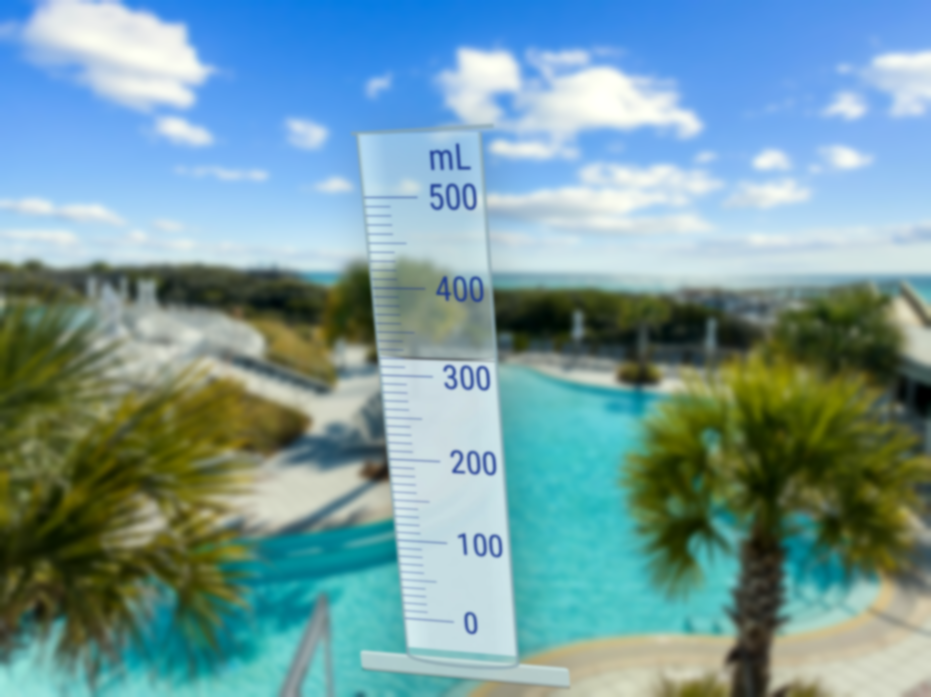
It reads 320 mL
